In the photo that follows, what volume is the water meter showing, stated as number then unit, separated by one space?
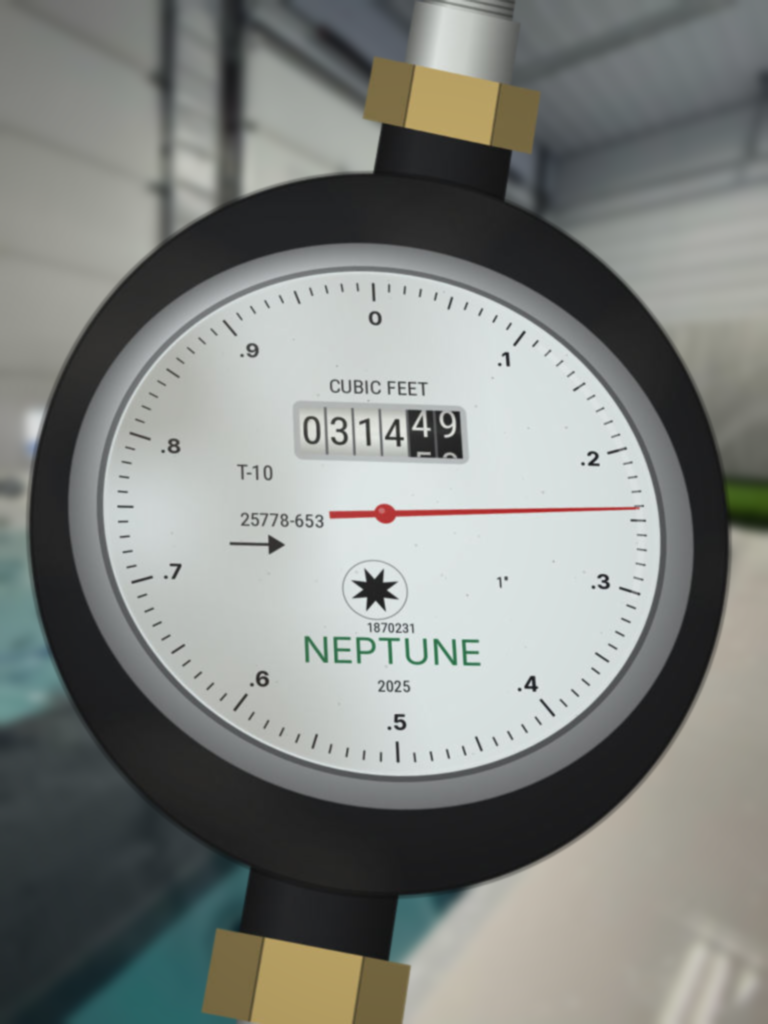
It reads 31449.24 ft³
